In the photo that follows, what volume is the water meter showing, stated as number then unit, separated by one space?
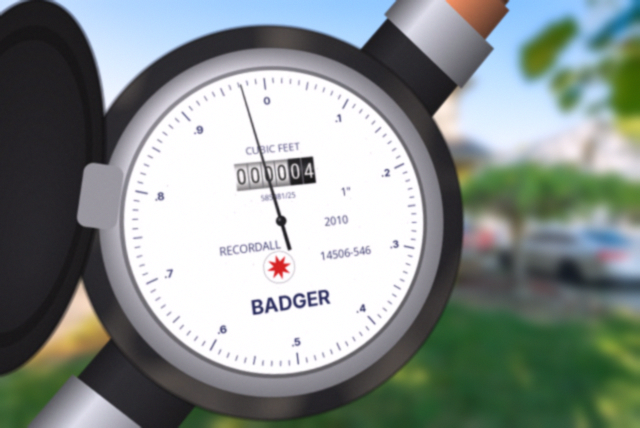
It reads 3.97 ft³
